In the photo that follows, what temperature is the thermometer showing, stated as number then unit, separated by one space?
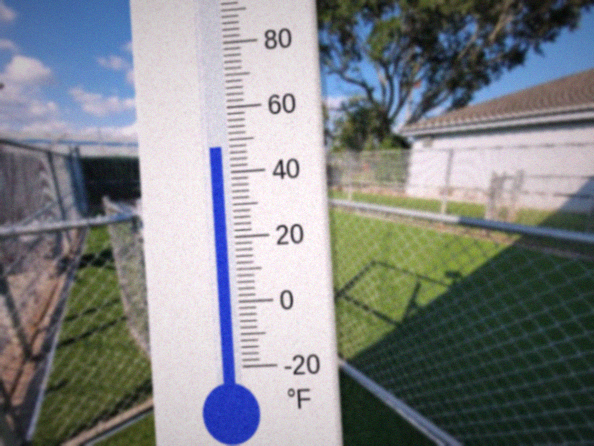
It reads 48 °F
